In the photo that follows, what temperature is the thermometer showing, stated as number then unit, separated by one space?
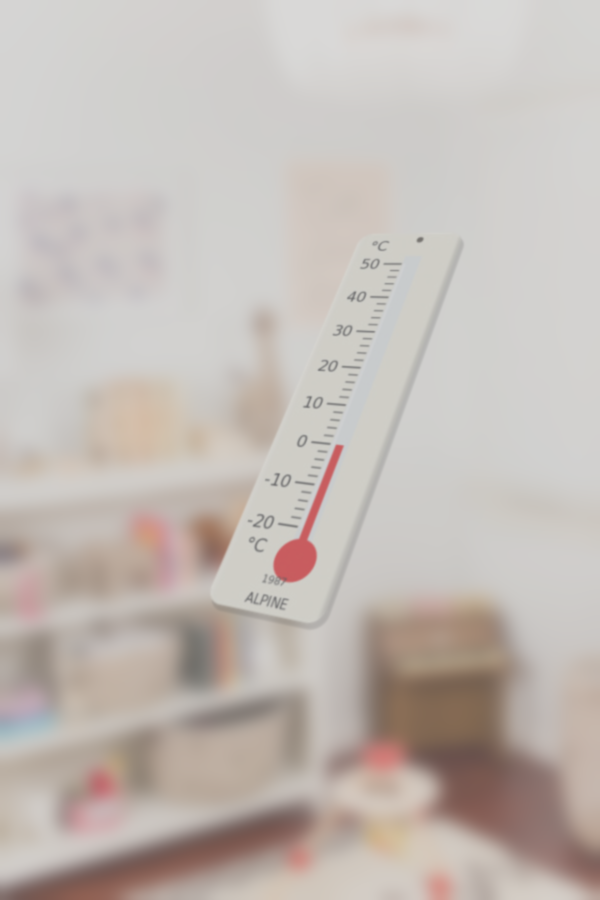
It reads 0 °C
